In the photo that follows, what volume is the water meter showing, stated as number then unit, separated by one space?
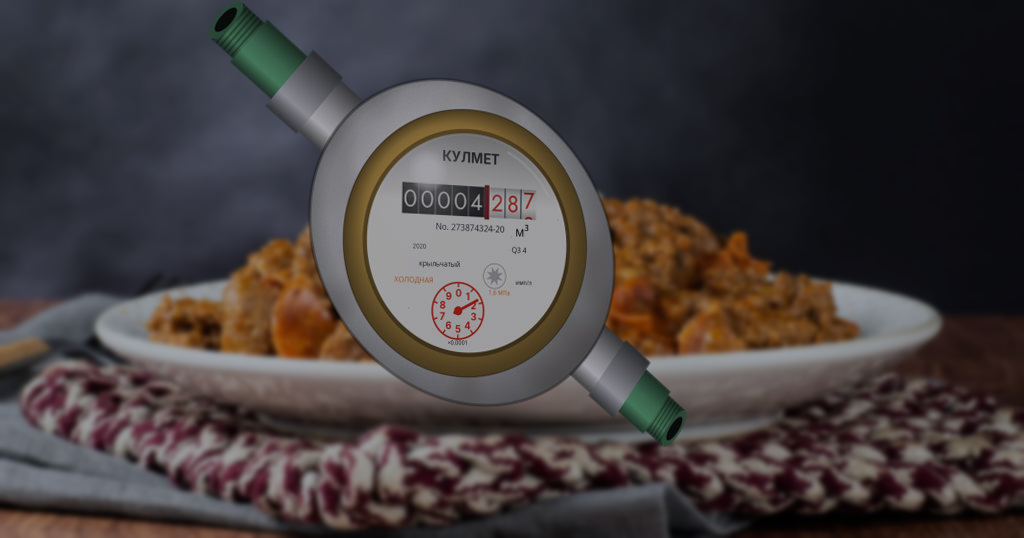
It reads 4.2871 m³
